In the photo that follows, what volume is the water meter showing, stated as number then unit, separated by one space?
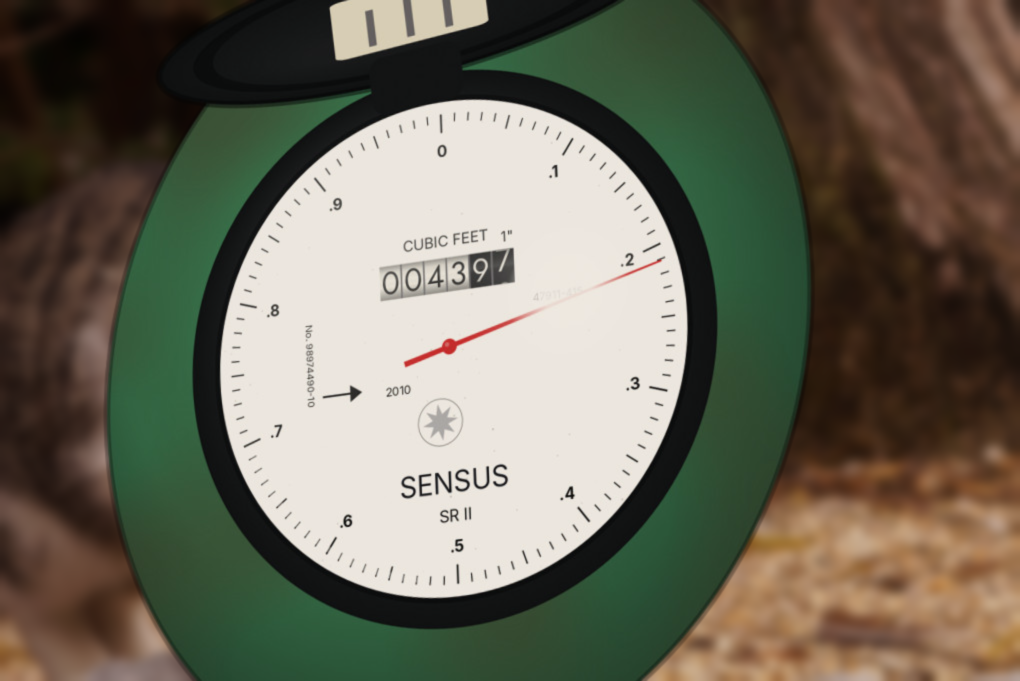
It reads 4397.21 ft³
